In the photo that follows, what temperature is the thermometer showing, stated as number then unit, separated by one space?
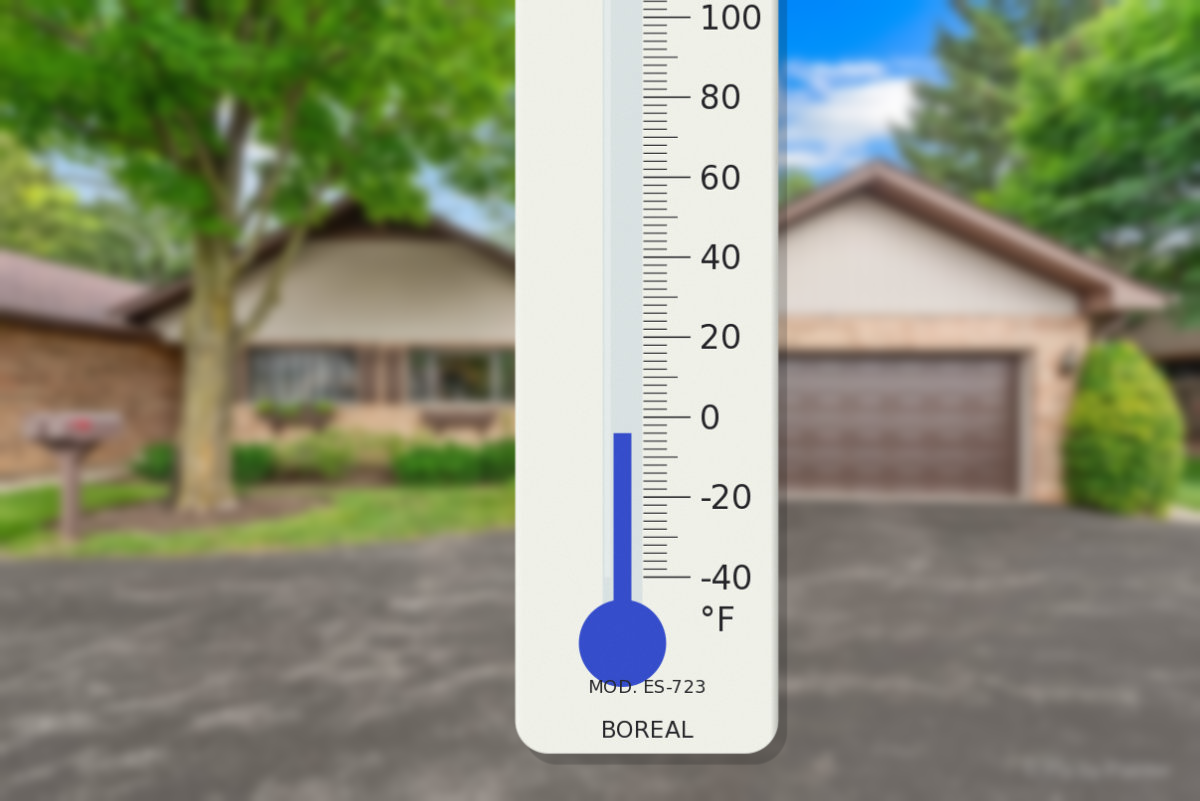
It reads -4 °F
